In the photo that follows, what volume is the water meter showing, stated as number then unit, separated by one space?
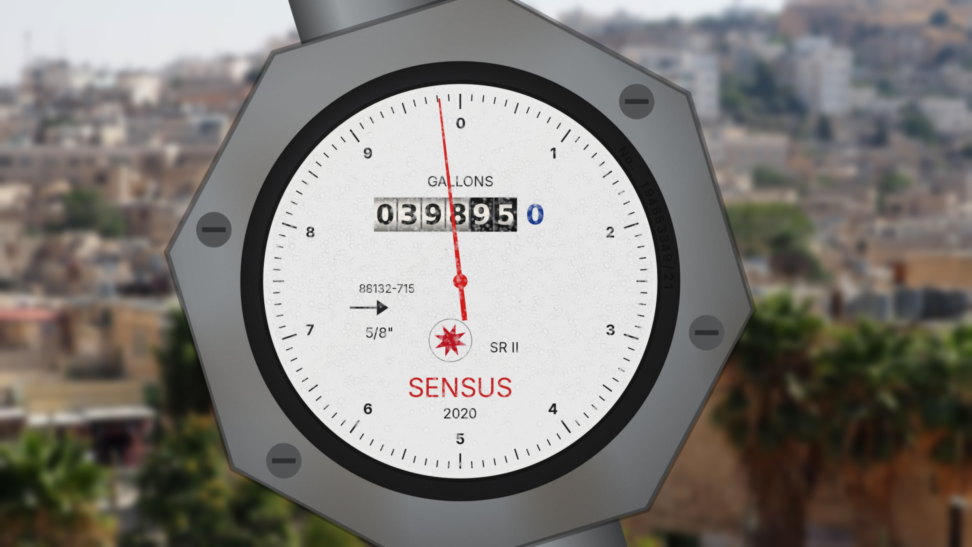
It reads 398949.8 gal
